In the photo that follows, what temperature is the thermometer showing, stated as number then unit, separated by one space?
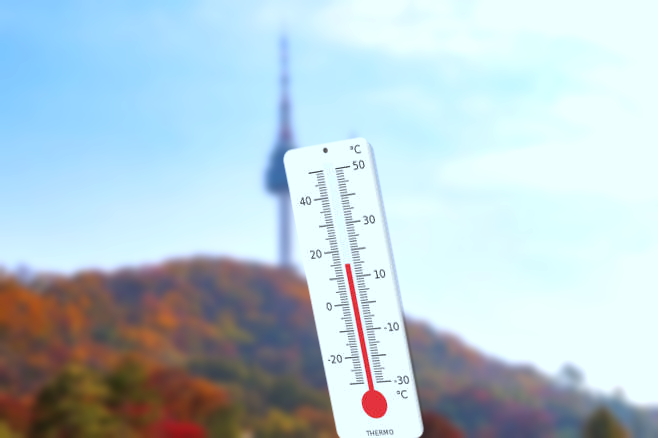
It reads 15 °C
